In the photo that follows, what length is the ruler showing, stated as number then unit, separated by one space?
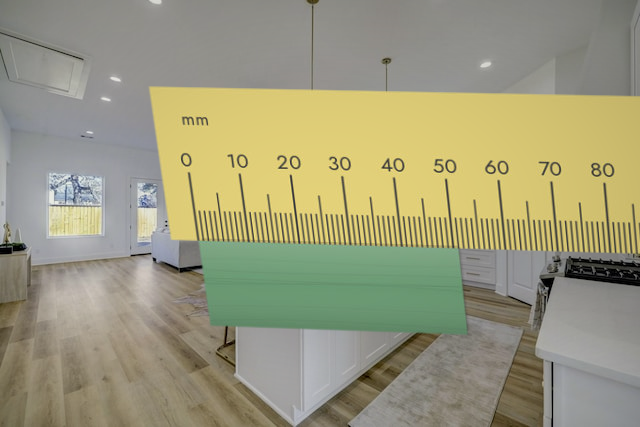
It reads 51 mm
